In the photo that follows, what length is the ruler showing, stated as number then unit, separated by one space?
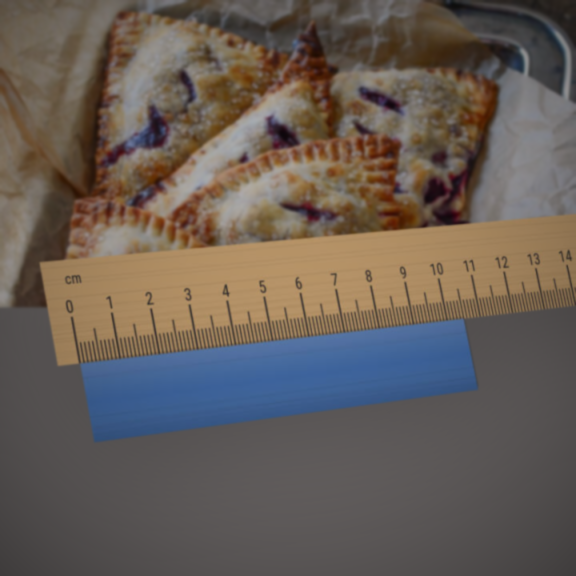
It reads 10.5 cm
